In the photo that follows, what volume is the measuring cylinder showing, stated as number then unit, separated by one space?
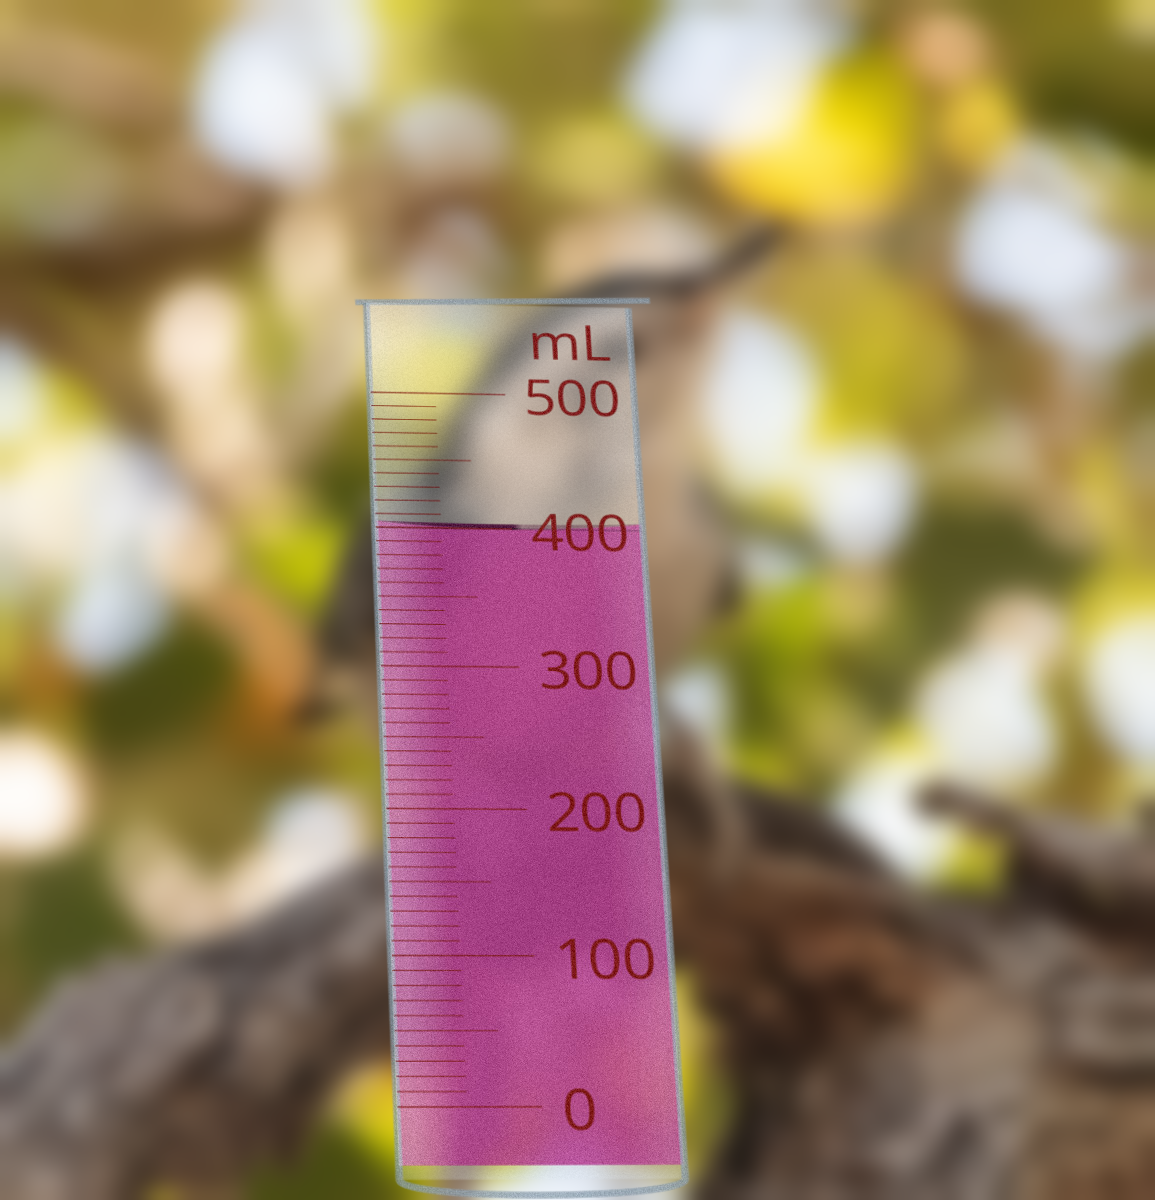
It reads 400 mL
